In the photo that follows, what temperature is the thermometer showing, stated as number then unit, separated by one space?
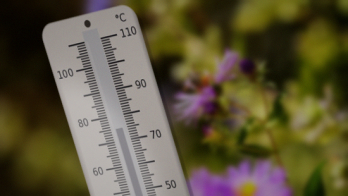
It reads 75 °C
